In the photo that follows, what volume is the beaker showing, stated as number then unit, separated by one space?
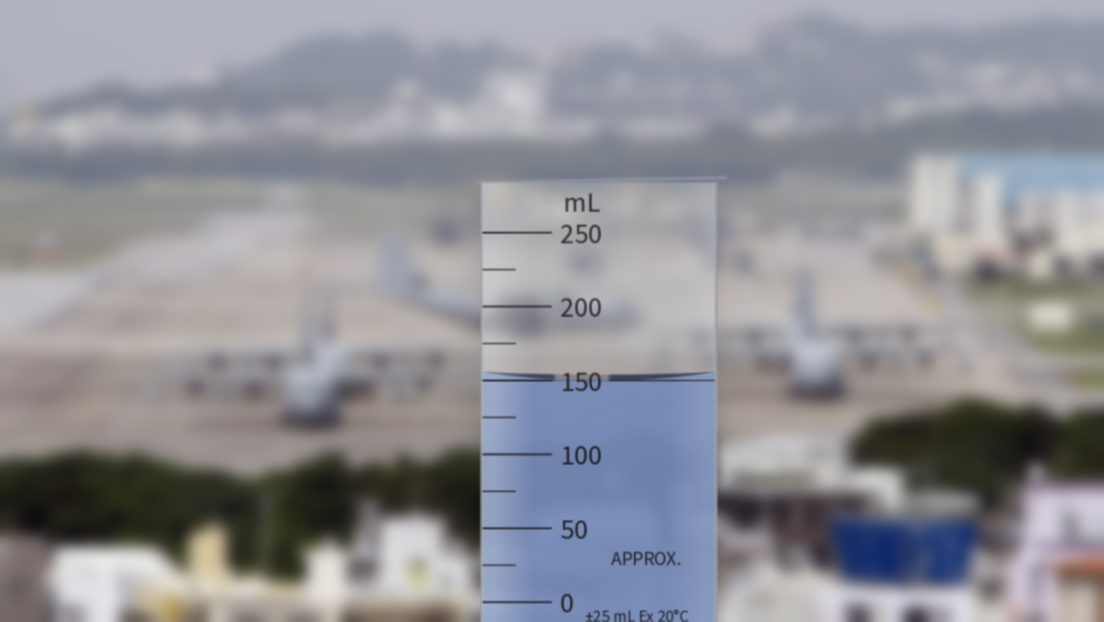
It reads 150 mL
